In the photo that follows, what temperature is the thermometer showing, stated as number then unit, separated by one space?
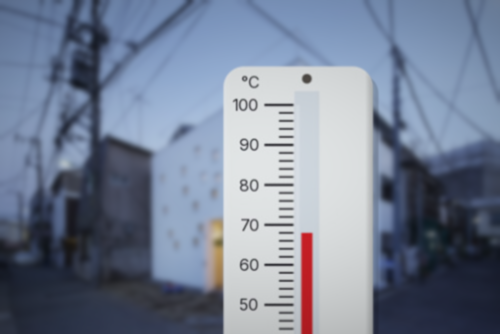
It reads 68 °C
